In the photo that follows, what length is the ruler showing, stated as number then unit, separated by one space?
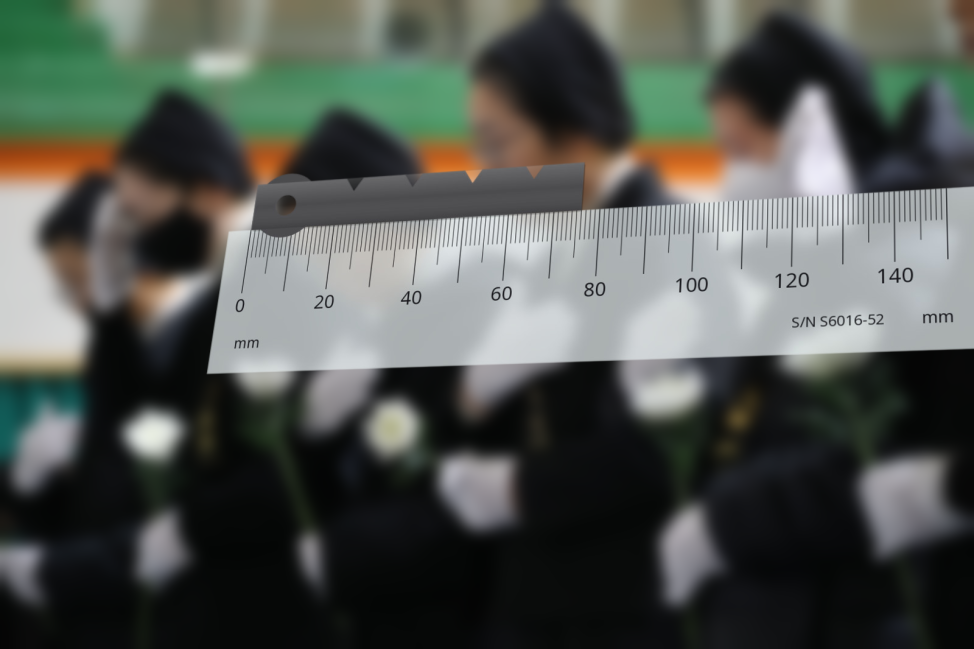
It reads 76 mm
